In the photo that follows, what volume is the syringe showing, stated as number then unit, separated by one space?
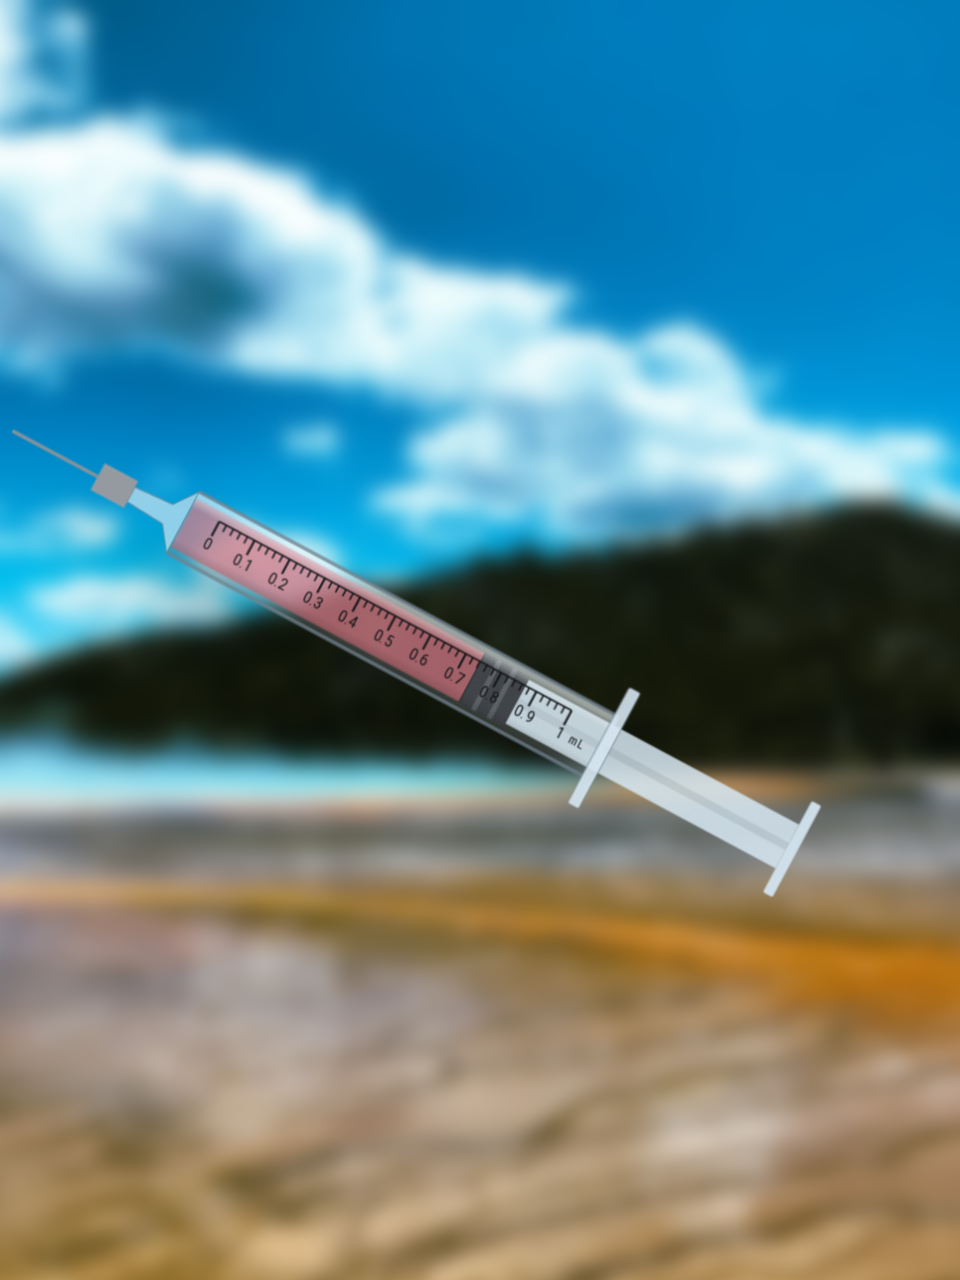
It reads 0.74 mL
